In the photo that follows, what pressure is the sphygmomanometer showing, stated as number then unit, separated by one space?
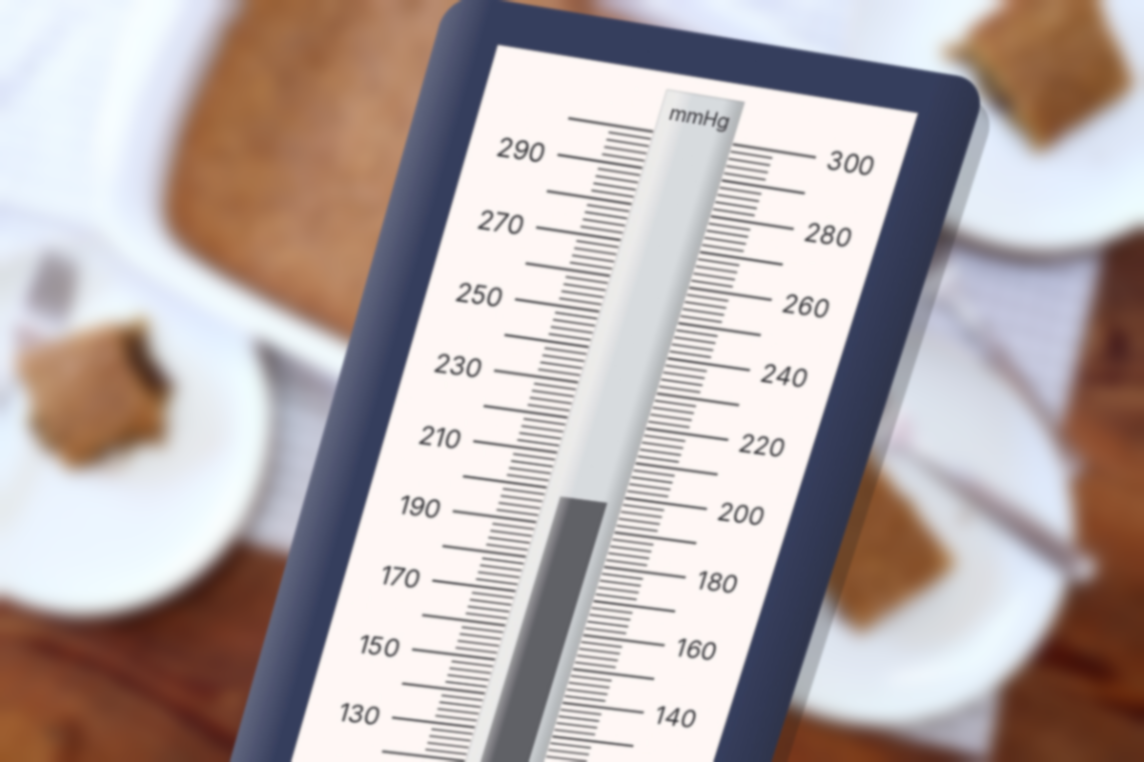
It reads 198 mmHg
